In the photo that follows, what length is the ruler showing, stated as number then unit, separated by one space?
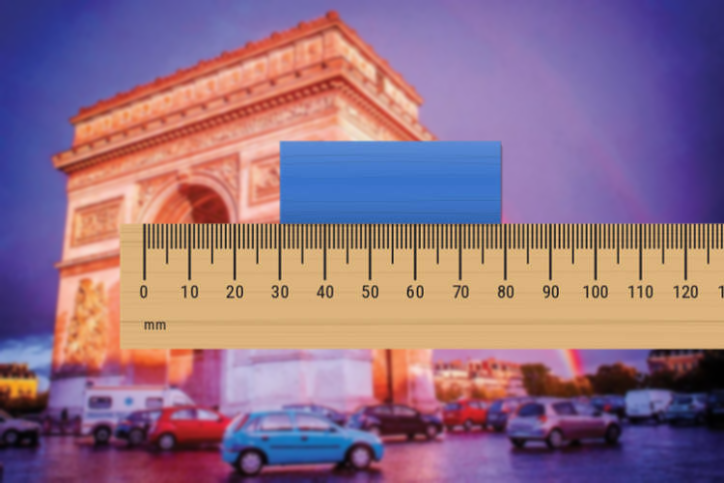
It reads 49 mm
